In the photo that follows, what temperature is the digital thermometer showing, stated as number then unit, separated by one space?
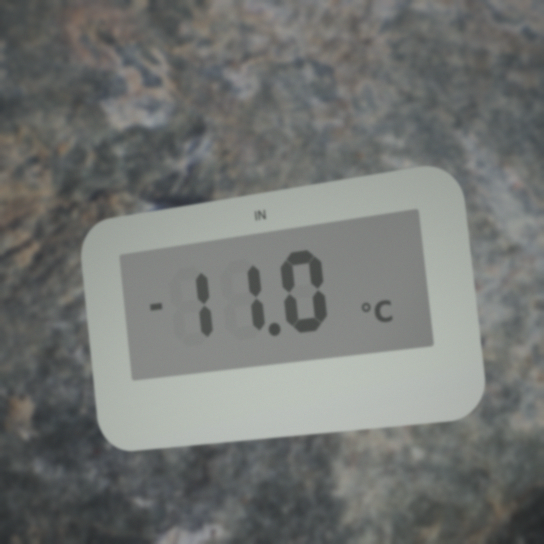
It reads -11.0 °C
